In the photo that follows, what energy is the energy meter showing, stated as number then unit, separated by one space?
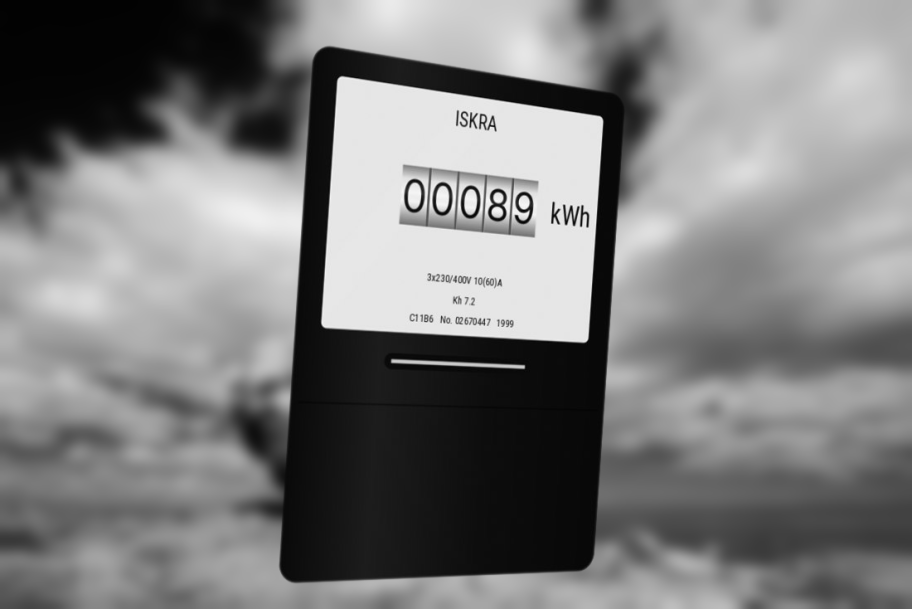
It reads 89 kWh
